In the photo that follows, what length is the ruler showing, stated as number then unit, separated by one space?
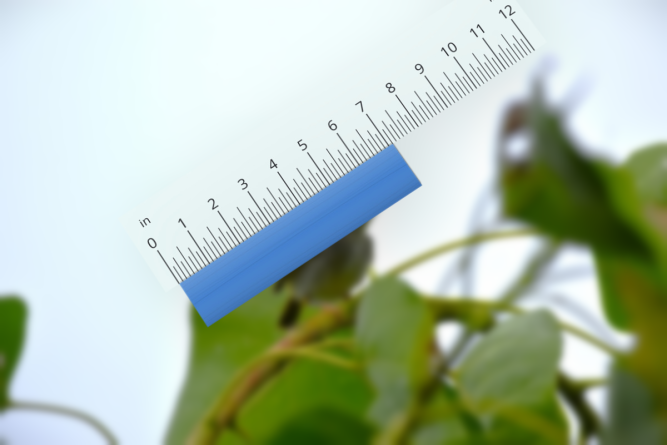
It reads 7.125 in
